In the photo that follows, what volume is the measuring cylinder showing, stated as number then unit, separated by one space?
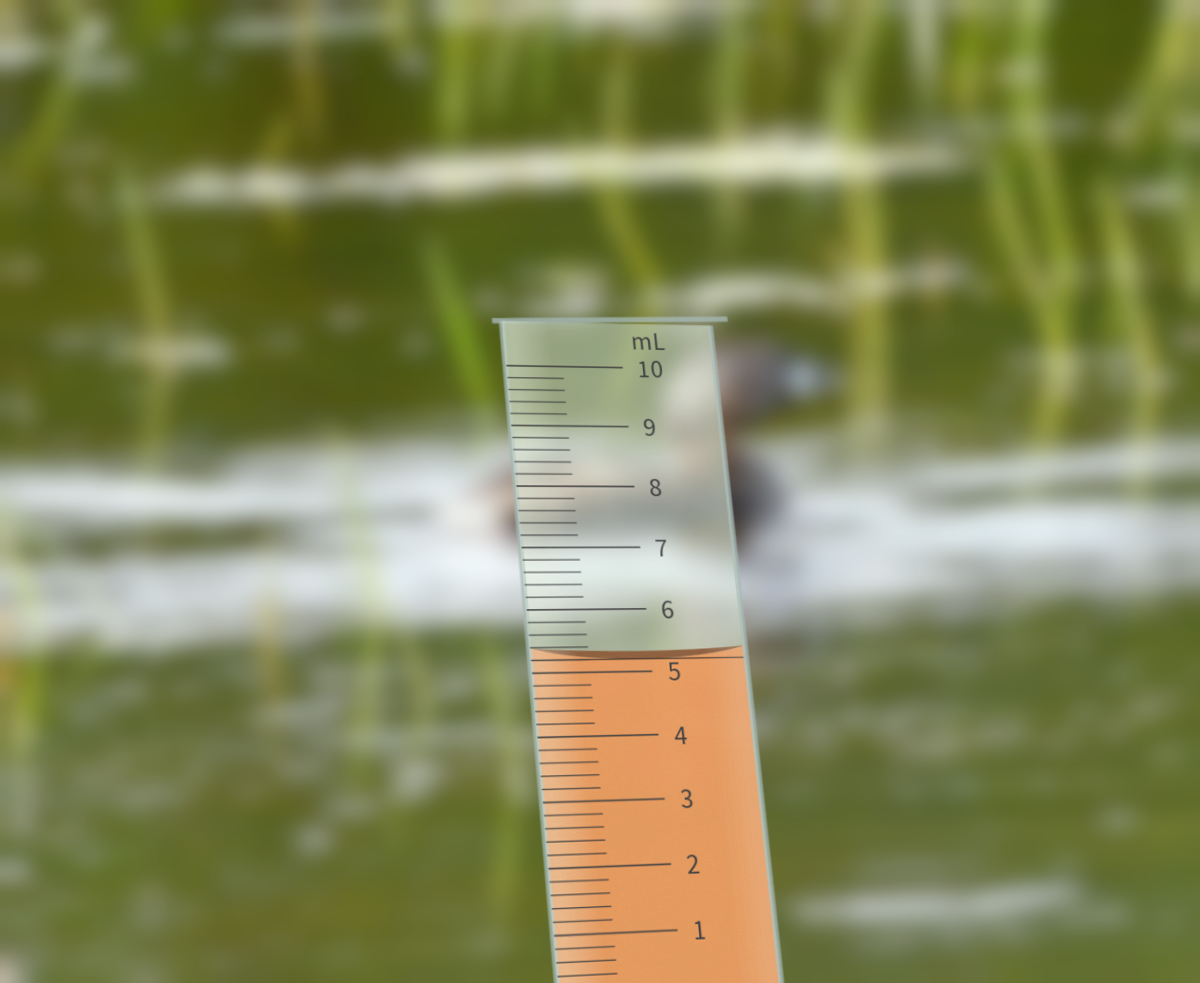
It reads 5.2 mL
